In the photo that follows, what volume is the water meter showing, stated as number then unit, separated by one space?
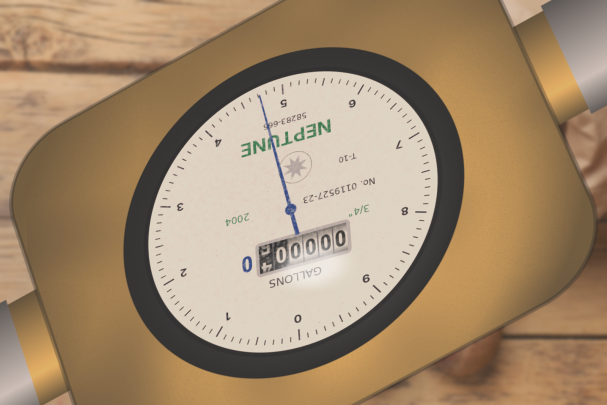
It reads 44.7 gal
